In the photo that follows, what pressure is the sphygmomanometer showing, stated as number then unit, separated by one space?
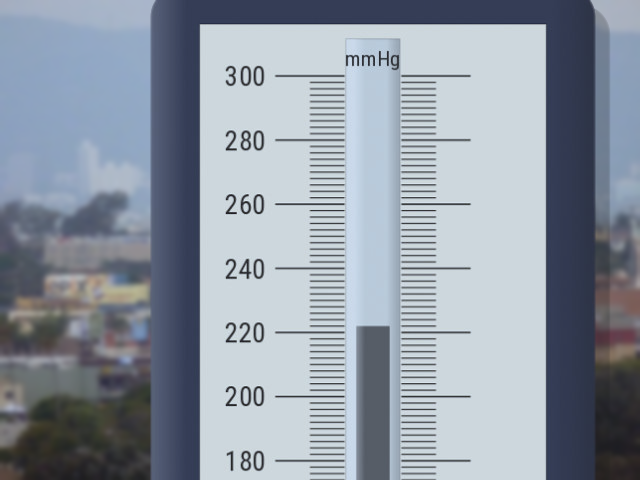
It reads 222 mmHg
